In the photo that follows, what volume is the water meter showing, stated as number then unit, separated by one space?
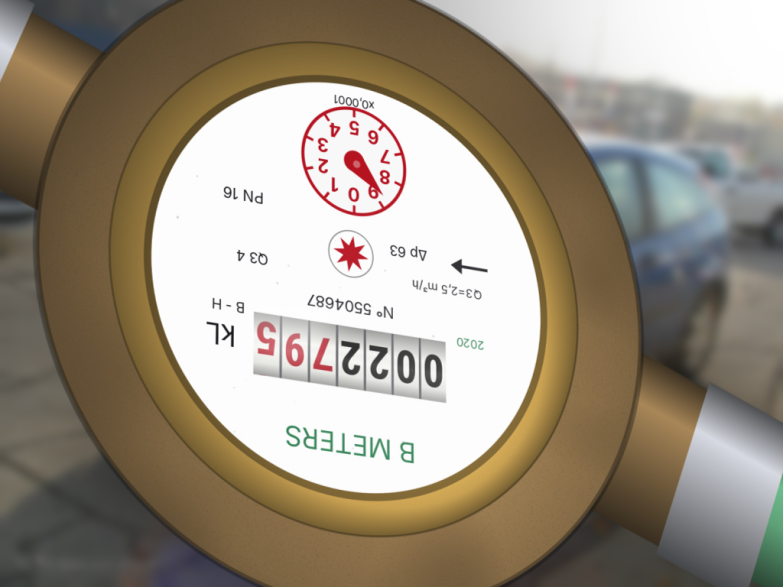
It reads 22.7948 kL
